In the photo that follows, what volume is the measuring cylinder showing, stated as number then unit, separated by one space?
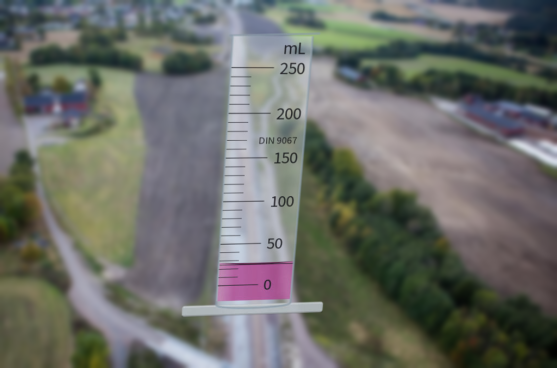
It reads 25 mL
